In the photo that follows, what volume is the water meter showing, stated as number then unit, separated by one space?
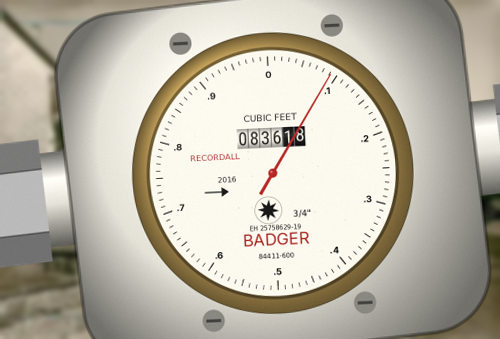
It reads 83618.09 ft³
